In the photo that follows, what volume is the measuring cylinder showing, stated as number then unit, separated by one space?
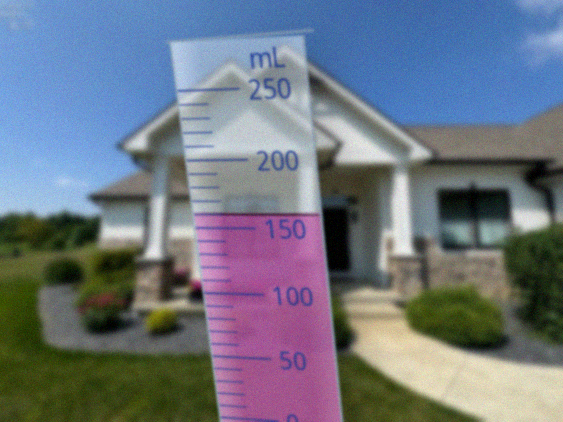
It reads 160 mL
